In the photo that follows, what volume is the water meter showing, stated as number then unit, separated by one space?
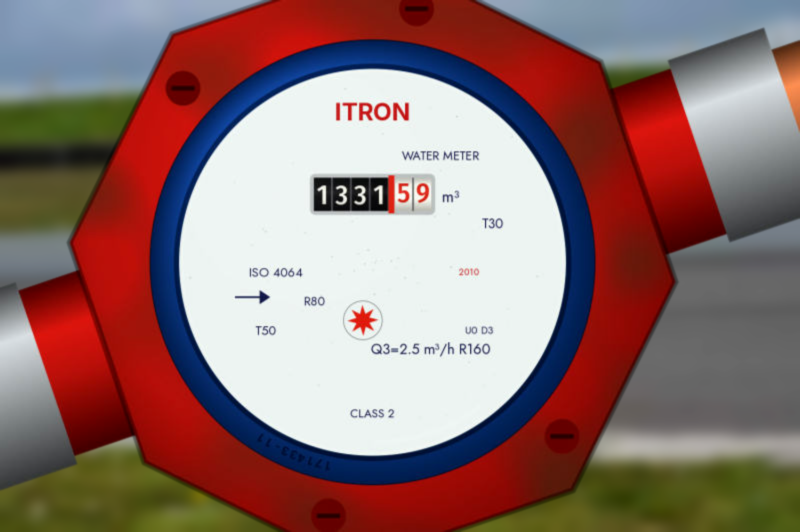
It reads 1331.59 m³
